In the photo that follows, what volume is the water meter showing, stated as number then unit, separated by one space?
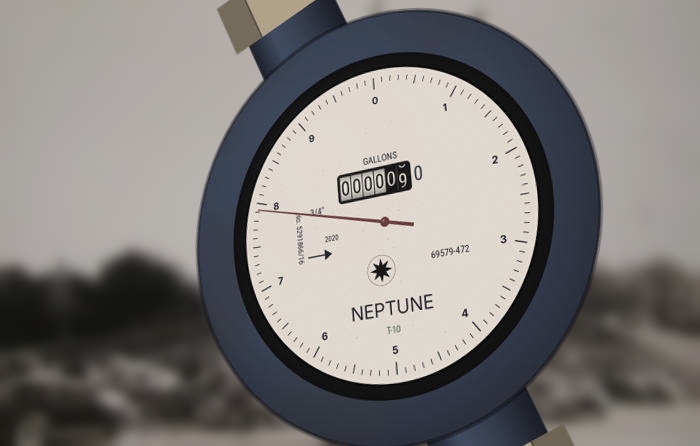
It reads 87.9 gal
